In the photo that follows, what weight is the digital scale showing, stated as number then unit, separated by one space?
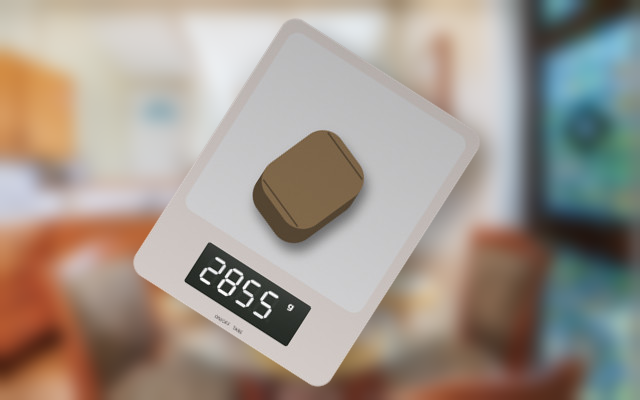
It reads 2855 g
